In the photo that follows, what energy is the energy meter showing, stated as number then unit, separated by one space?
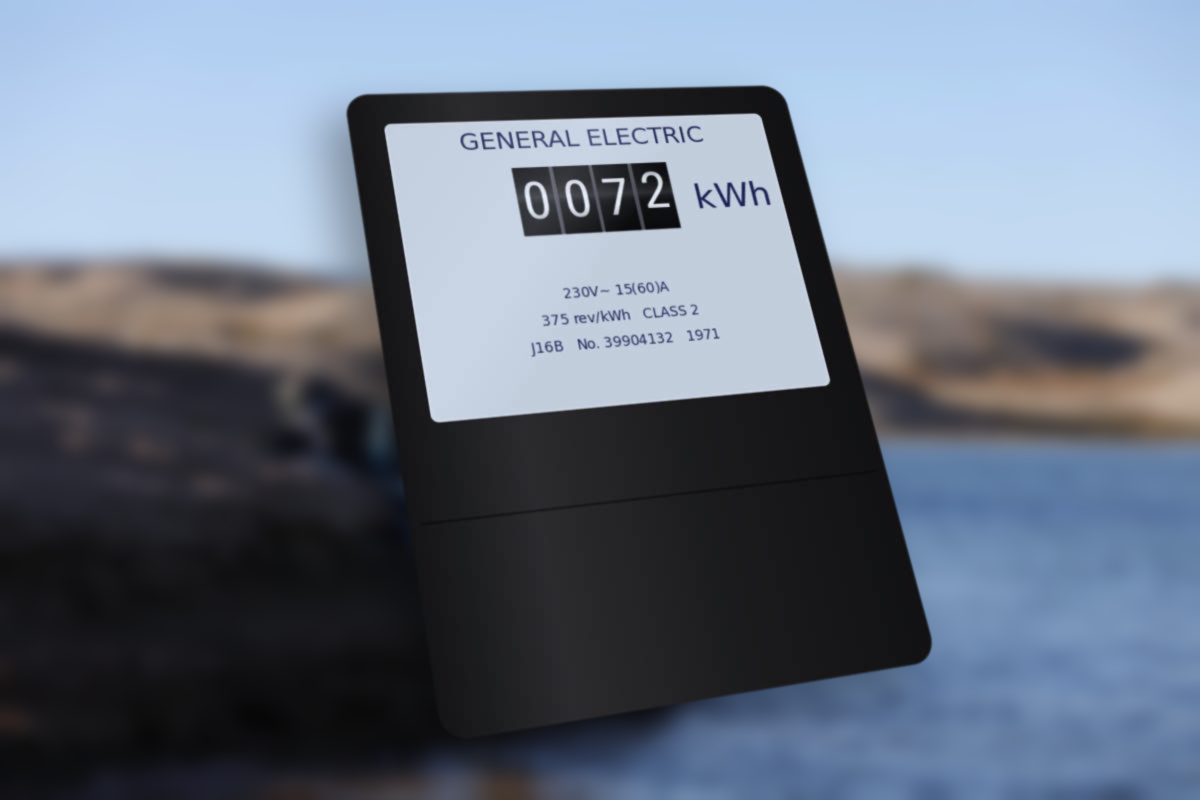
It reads 72 kWh
